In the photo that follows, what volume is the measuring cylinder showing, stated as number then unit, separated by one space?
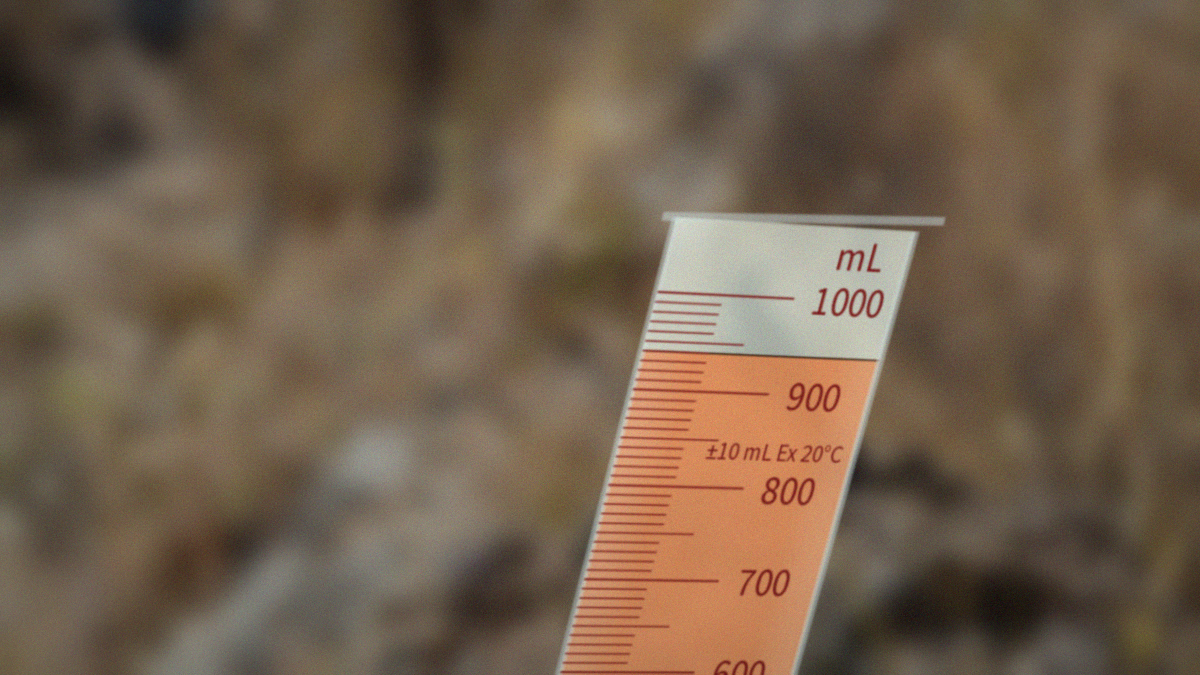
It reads 940 mL
